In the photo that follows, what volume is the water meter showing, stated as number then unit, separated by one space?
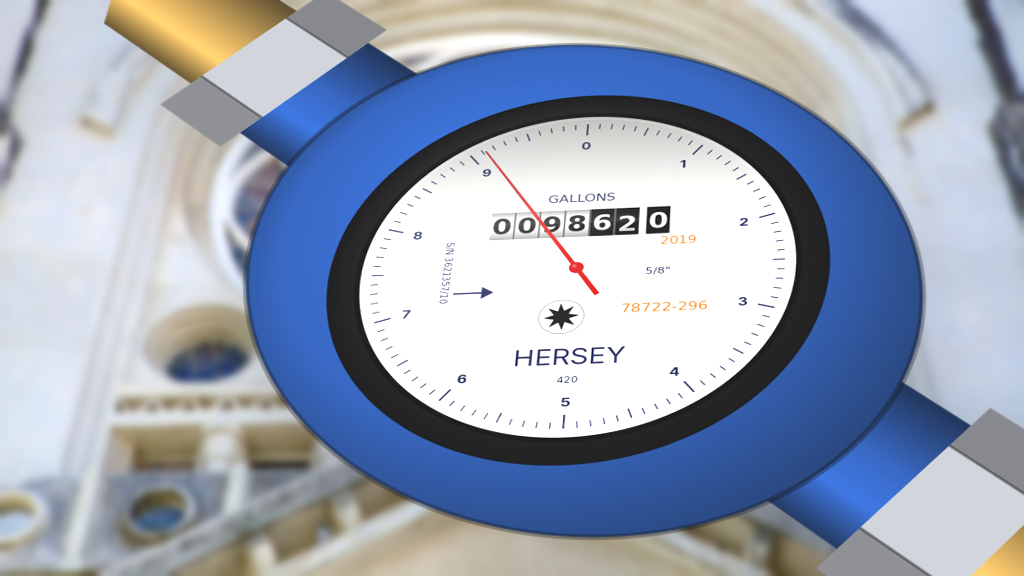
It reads 98619.1 gal
